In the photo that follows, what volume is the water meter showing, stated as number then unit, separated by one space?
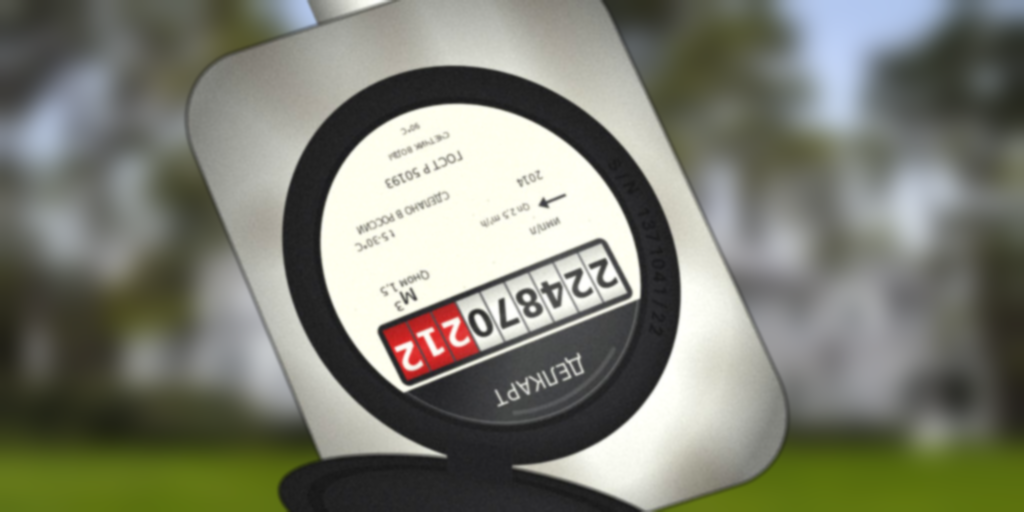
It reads 224870.212 m³
